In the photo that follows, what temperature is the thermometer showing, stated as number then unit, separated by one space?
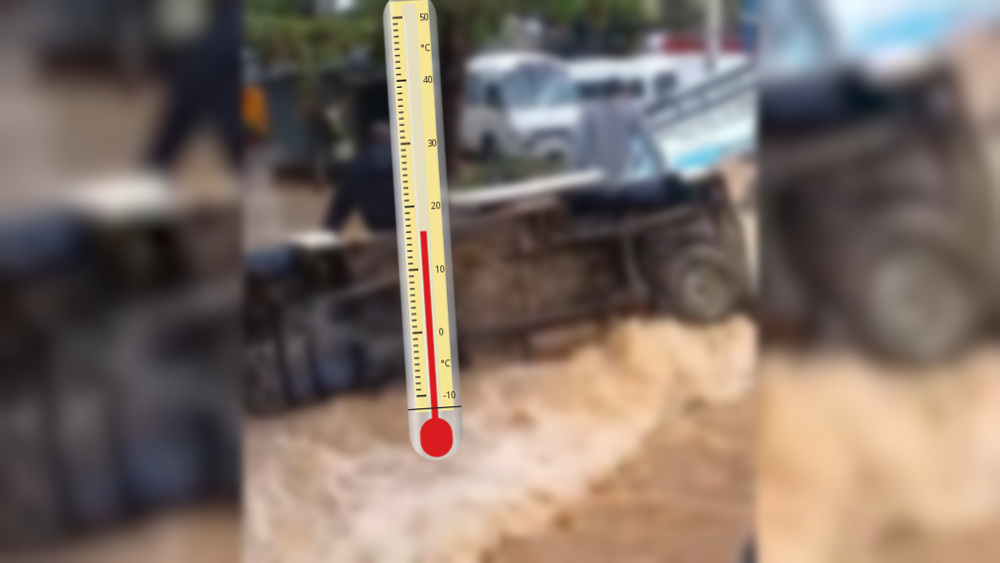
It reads 16 °C
